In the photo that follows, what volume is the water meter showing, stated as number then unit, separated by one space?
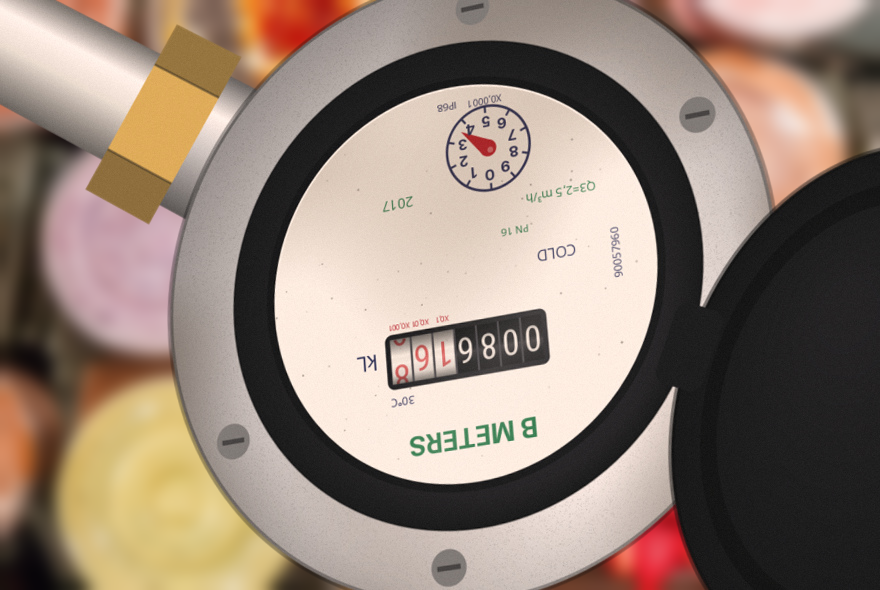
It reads 86.1683 kL
